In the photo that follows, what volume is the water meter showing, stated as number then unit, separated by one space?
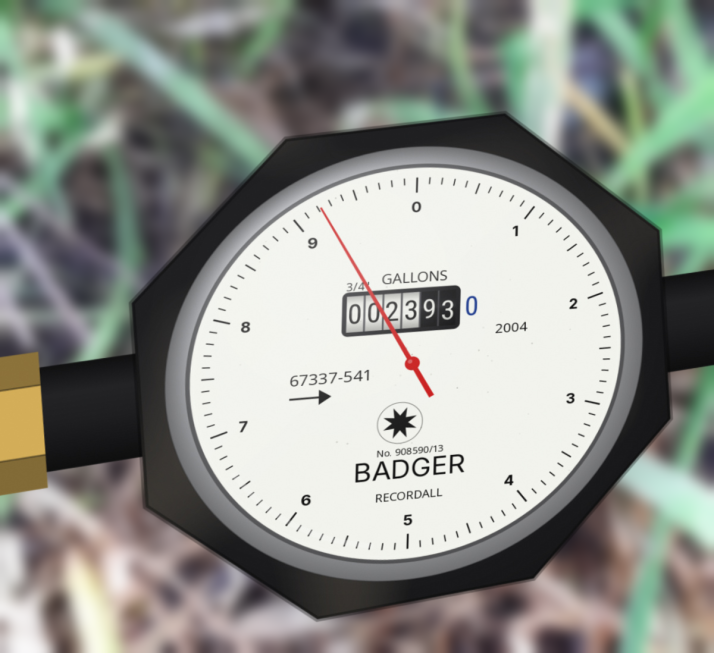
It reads 23929.2 gal
